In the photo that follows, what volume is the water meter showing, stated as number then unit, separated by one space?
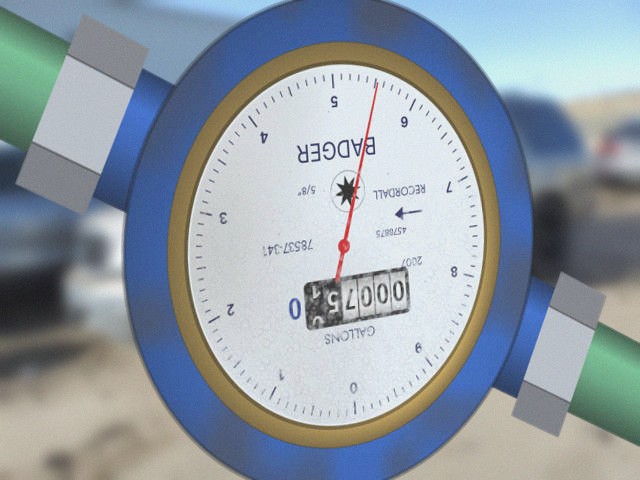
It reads 7505.5 gal
